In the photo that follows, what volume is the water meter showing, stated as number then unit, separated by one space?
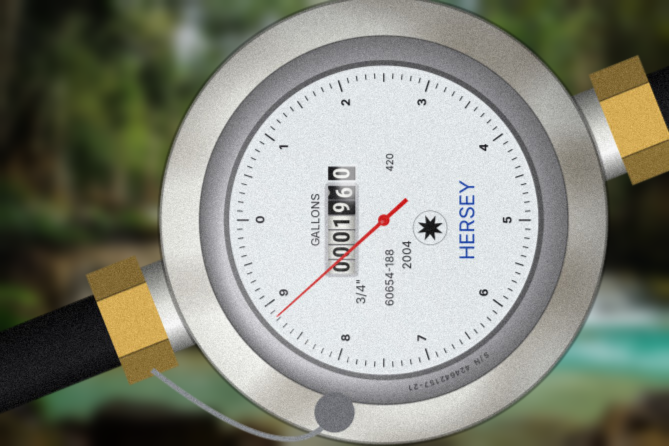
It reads 1958.8 gal
